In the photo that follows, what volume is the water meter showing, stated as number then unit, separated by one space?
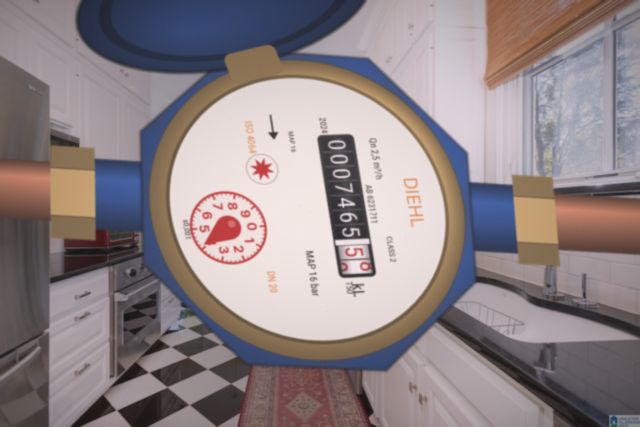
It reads 7465.584 kL
